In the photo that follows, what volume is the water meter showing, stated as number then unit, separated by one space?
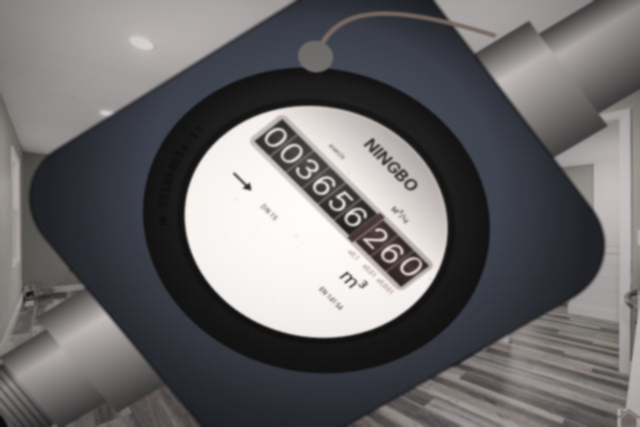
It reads 3656.260 m³
